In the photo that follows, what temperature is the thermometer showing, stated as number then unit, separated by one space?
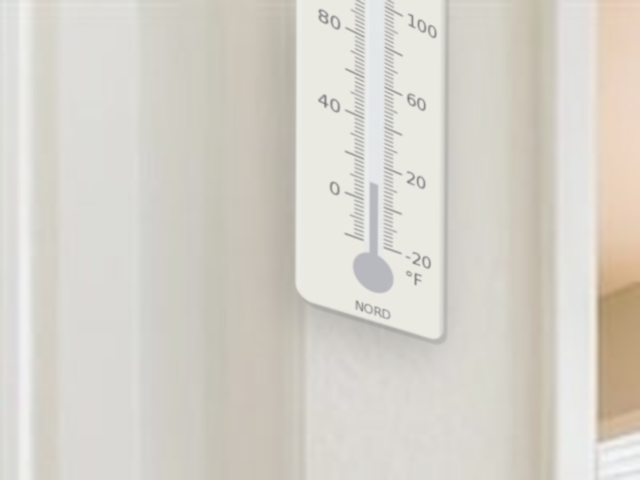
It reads 10 °F
